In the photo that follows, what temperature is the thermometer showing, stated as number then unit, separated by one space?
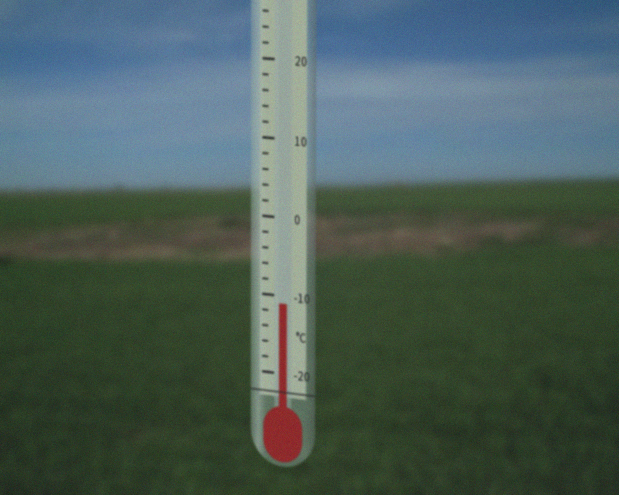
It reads -11 °C
